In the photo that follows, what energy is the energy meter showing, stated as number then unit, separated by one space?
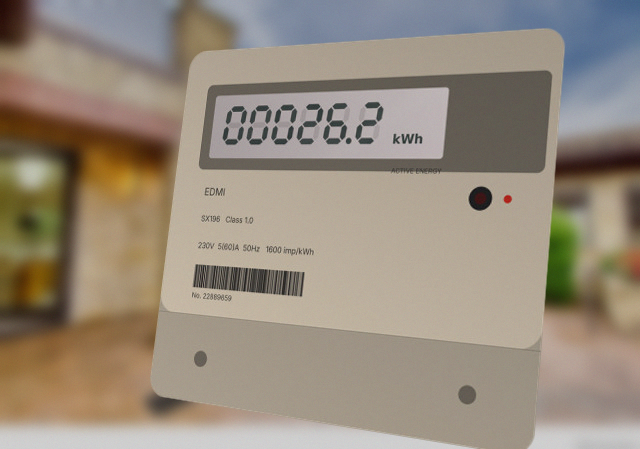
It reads 26.2 kWh
